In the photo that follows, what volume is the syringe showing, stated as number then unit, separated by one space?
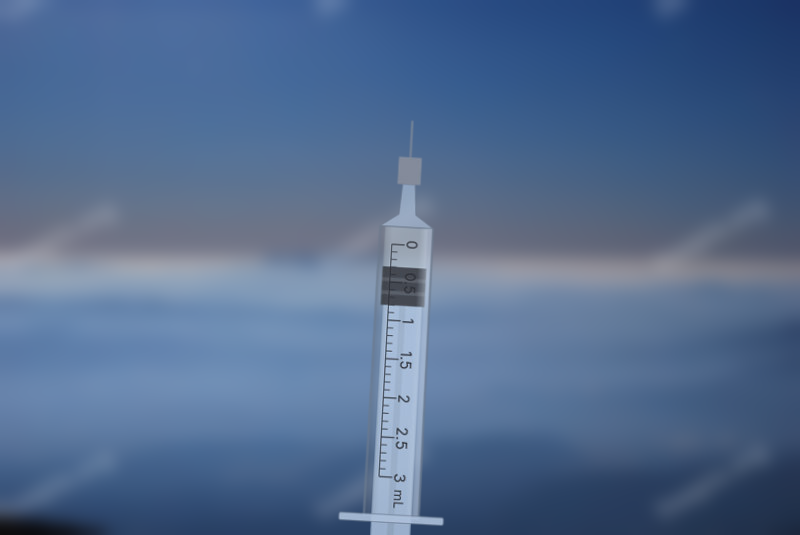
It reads 0.3 mL
